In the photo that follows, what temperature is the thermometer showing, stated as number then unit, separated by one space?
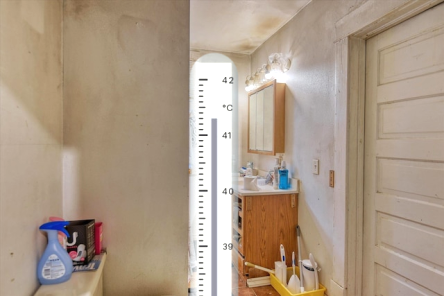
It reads 41.3 °C
